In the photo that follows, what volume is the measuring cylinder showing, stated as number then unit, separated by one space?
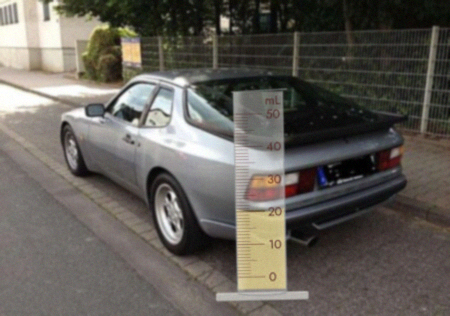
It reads 20 mL
